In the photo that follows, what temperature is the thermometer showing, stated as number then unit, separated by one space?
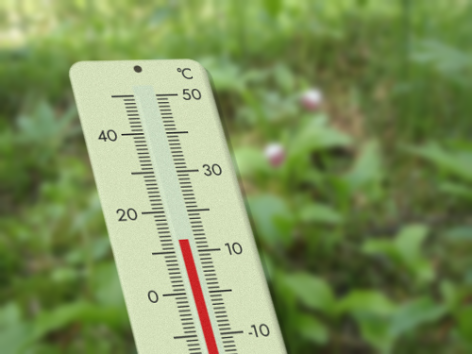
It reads 13 °C
